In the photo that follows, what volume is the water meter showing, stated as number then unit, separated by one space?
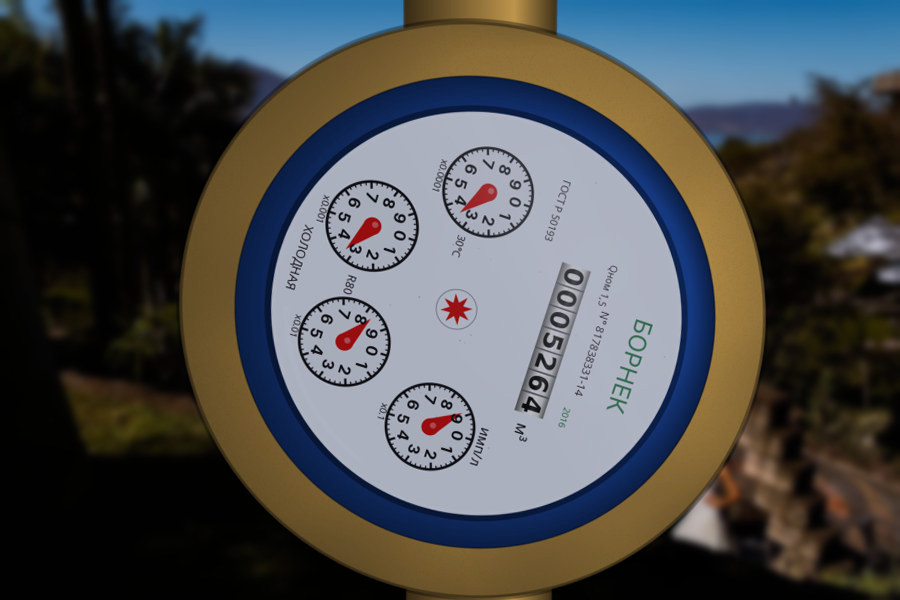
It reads 5264.8833 m³
